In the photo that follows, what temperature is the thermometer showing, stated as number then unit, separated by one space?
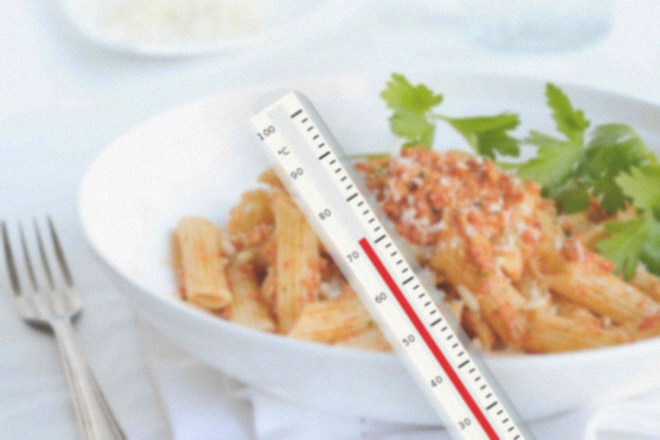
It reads 72 °C
